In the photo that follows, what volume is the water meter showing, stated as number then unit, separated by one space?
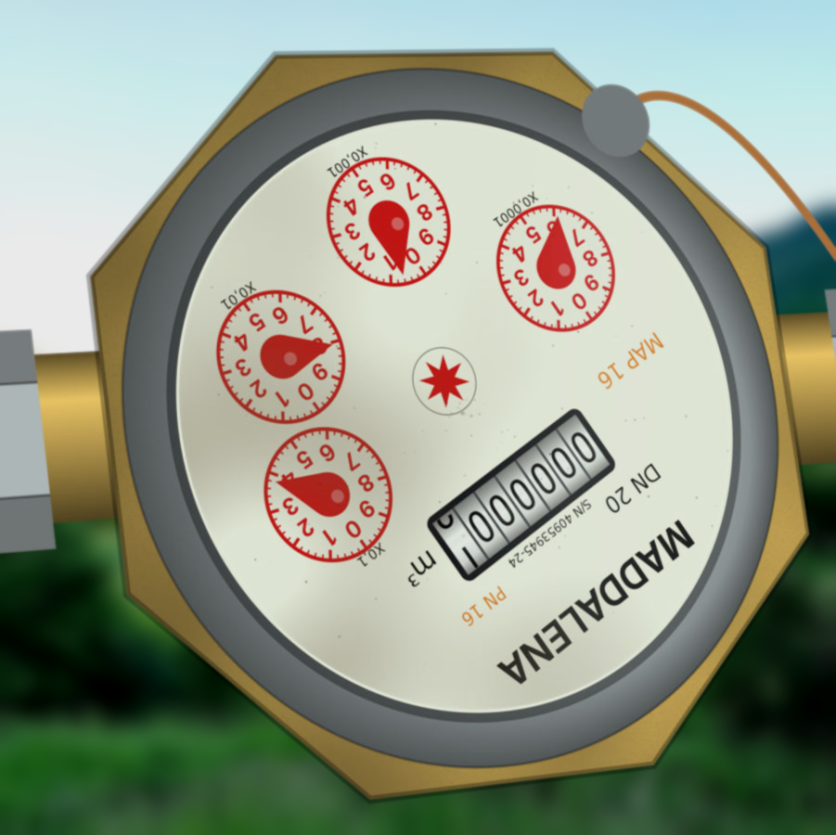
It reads 1.3806 m³
